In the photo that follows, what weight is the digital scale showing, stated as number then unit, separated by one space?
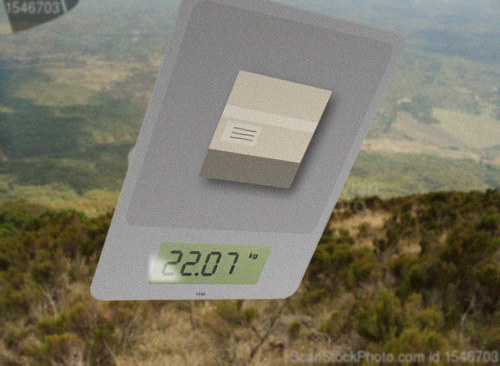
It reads 22.07 kg
